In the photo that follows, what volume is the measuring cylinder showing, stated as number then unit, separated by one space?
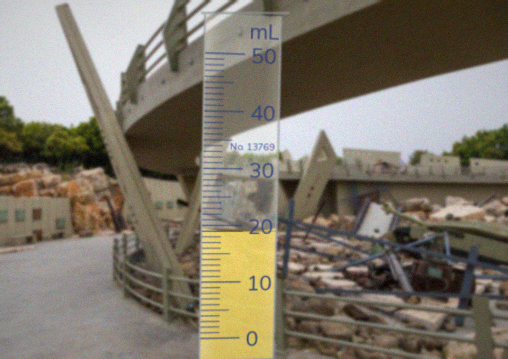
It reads 19 mL
